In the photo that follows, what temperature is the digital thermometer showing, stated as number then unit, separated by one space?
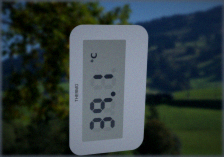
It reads 39.1 °C
